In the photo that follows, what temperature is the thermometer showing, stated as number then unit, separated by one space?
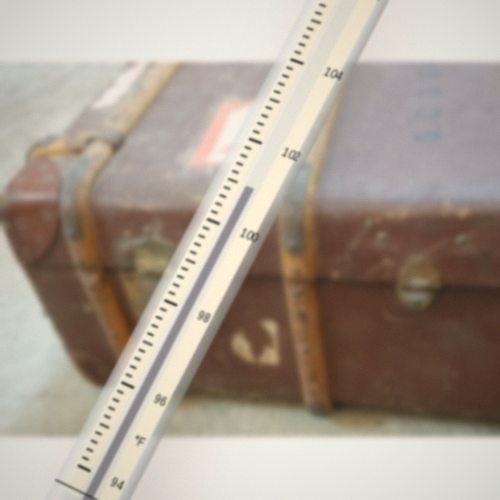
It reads 101 °F
